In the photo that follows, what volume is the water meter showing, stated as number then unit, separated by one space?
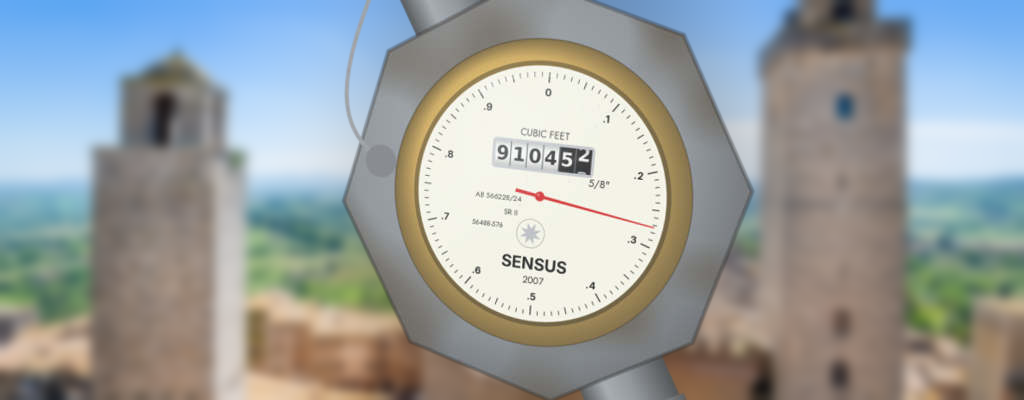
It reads 910452.27 ft³
